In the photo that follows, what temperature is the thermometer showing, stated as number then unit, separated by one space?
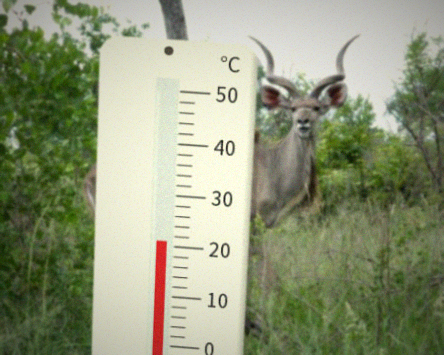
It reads 21 °C
